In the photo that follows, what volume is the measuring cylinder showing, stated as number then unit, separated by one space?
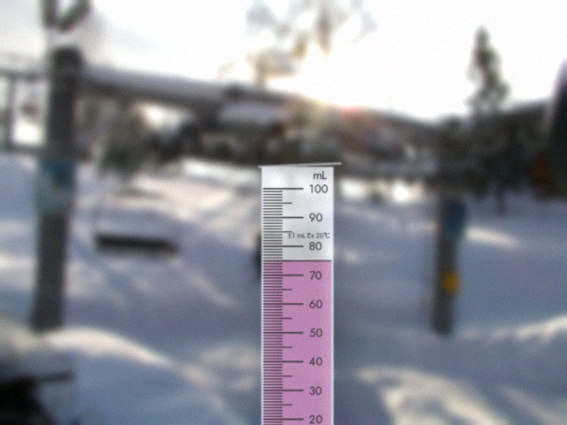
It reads 75 mL
